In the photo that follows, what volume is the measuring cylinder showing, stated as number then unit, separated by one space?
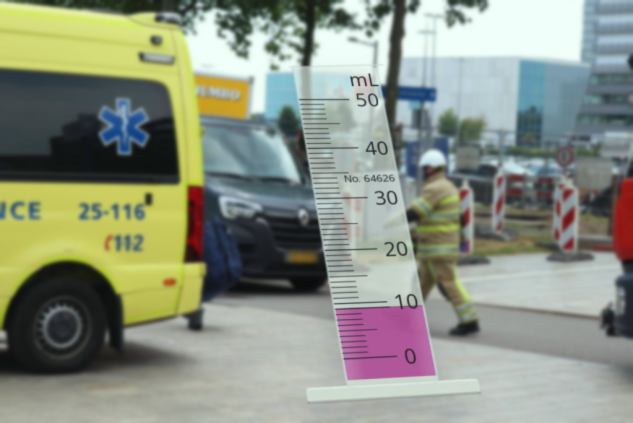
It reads 9 mL
